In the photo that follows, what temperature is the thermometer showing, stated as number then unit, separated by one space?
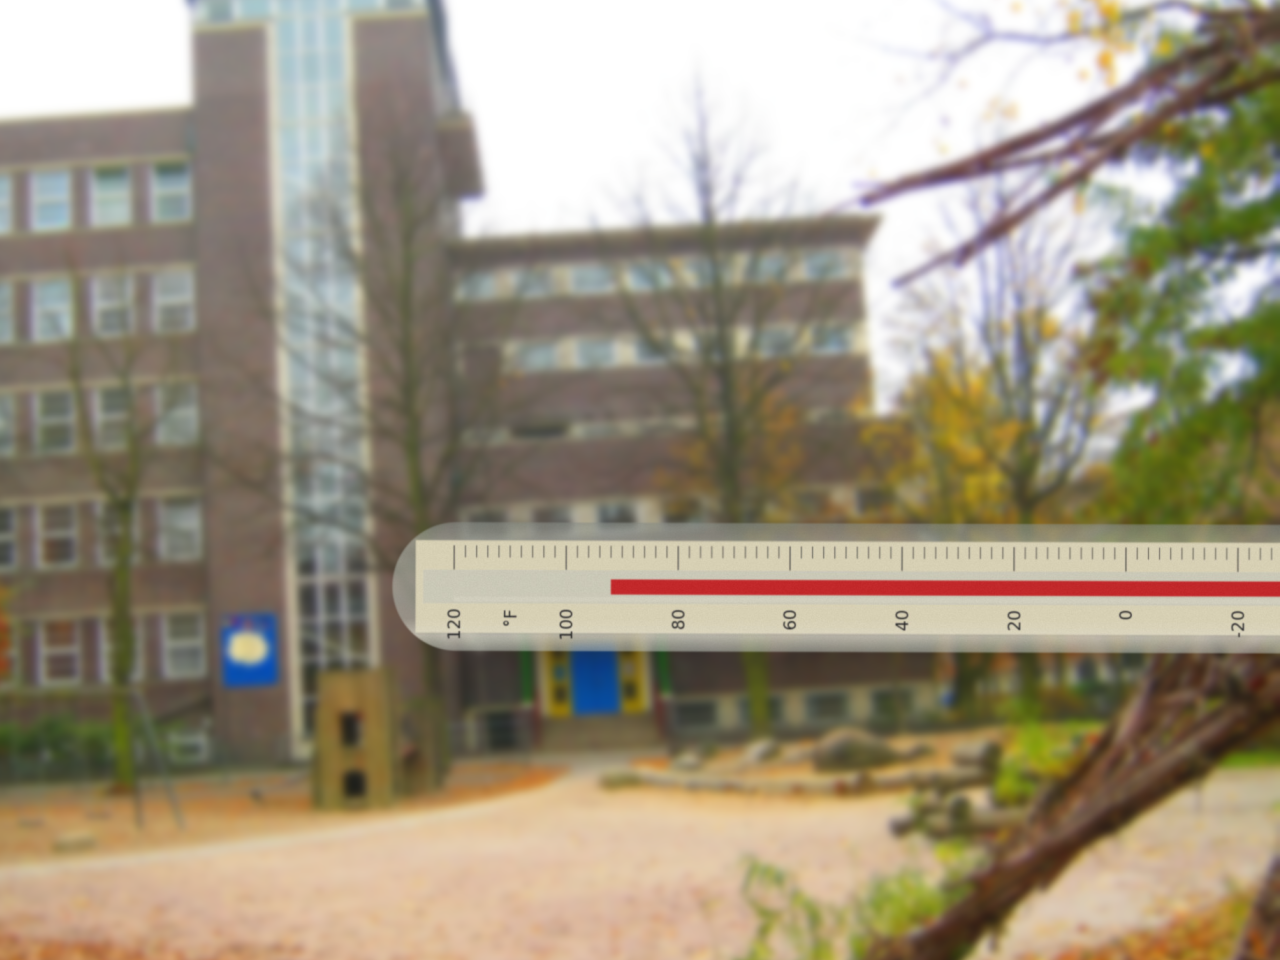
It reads 92 °F
